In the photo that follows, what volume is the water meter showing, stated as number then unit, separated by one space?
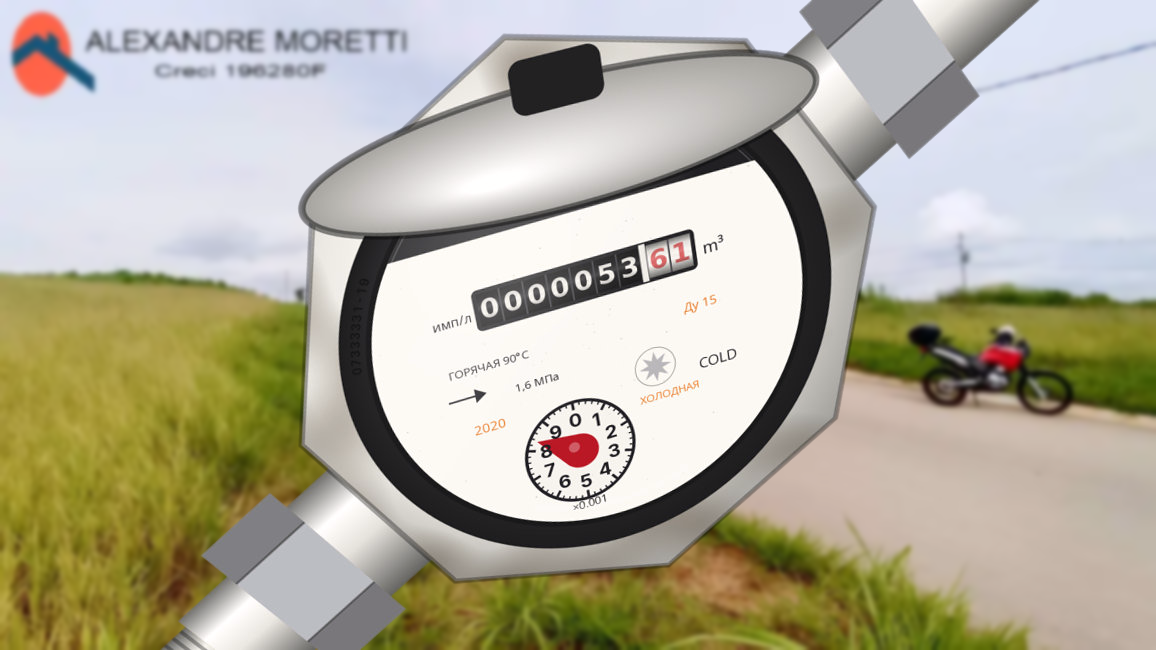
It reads 53.618 m³
